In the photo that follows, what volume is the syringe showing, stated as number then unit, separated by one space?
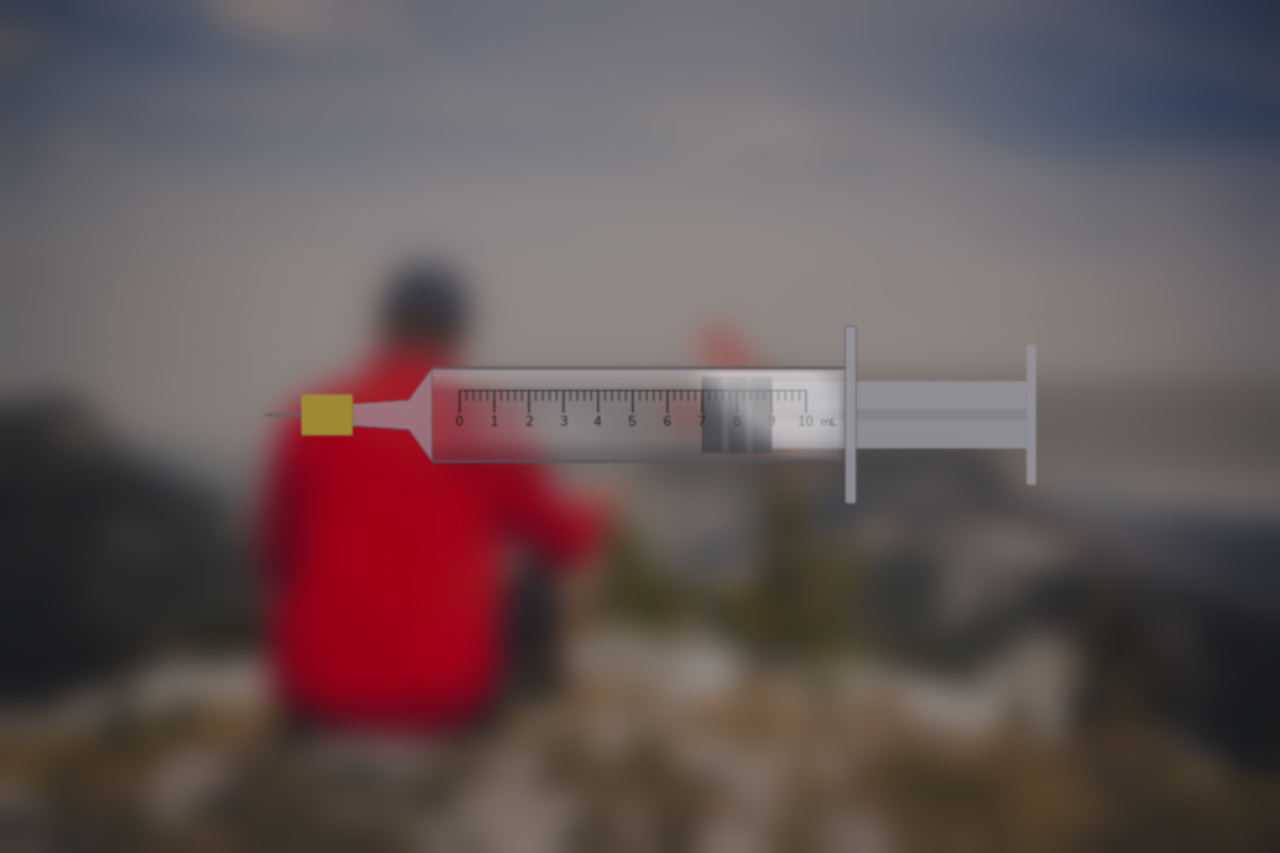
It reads 7 mL
